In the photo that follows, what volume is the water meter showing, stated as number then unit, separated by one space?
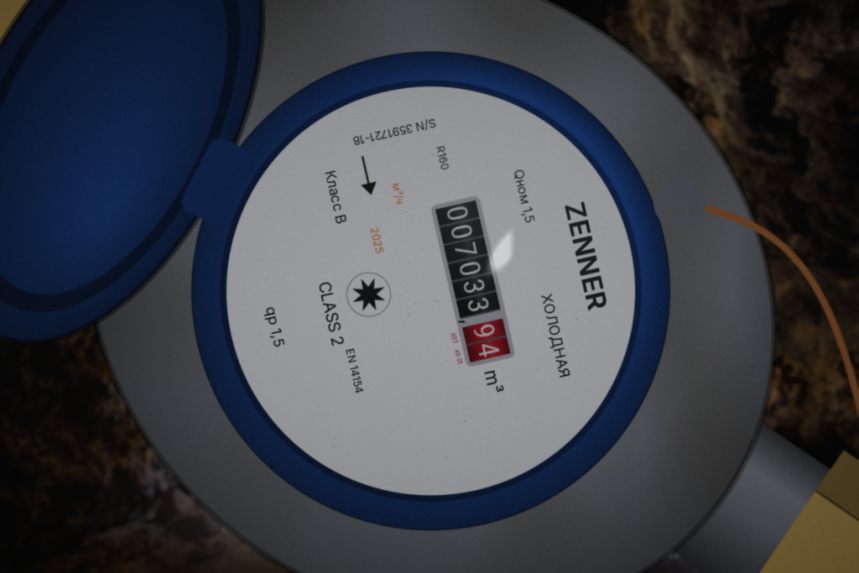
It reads 7033.94 m³
